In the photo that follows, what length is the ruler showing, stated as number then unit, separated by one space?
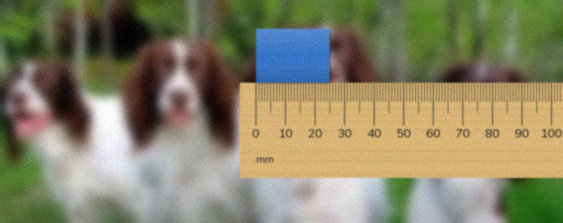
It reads 25 mm
